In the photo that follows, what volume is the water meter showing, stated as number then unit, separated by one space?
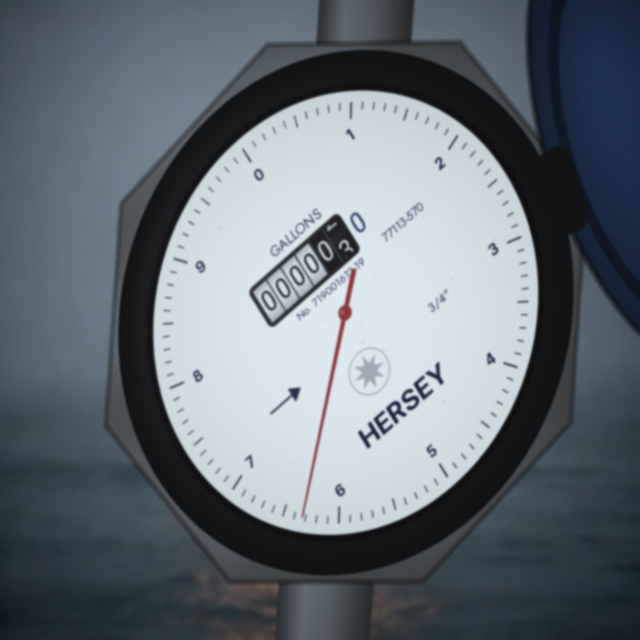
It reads 26.3 gal
